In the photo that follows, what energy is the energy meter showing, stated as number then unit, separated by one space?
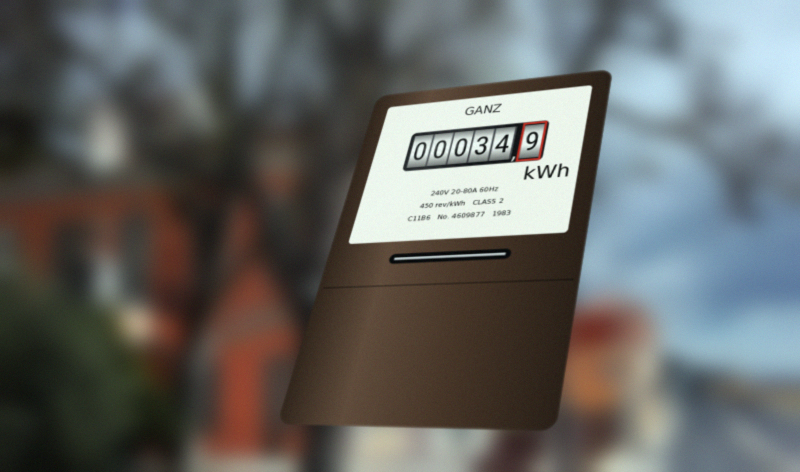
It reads 34.9 kWh
